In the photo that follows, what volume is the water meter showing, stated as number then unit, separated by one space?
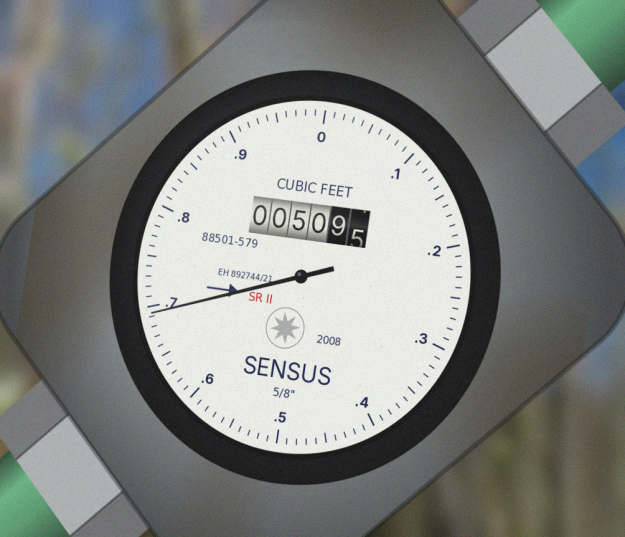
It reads 5094.69 ft³
